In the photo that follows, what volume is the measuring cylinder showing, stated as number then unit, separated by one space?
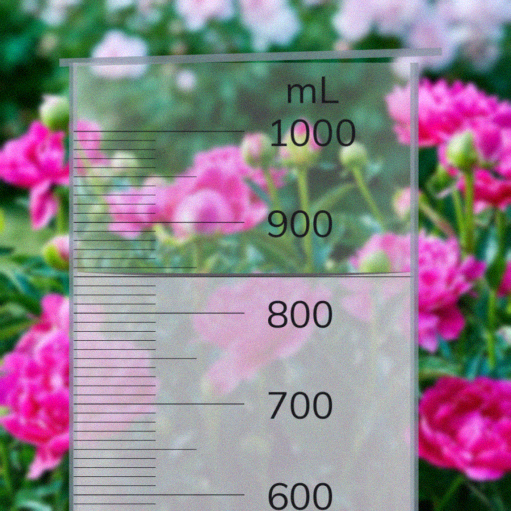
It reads 840 mL
